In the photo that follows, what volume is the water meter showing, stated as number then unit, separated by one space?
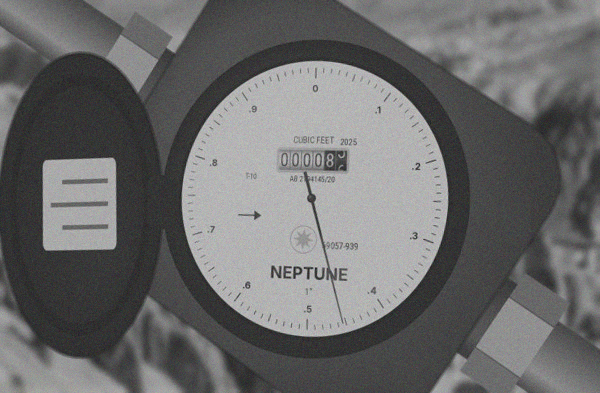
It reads 85.45 ft³
